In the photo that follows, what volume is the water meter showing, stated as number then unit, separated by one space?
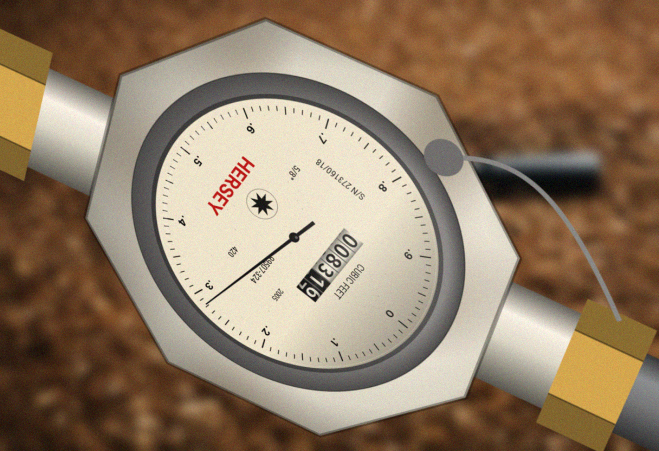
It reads 8316.28 ft³
